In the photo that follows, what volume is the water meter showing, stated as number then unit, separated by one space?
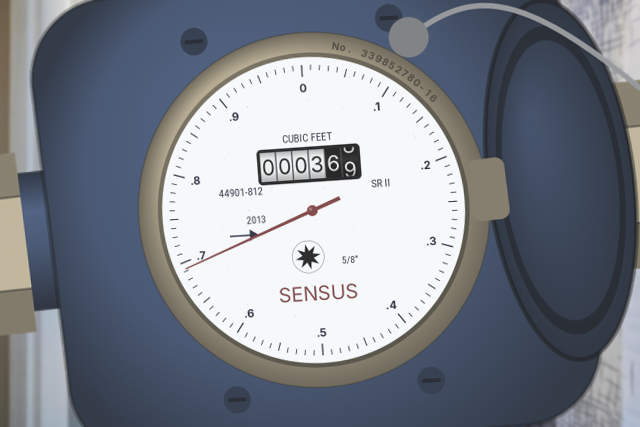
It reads 368.69 ft³
